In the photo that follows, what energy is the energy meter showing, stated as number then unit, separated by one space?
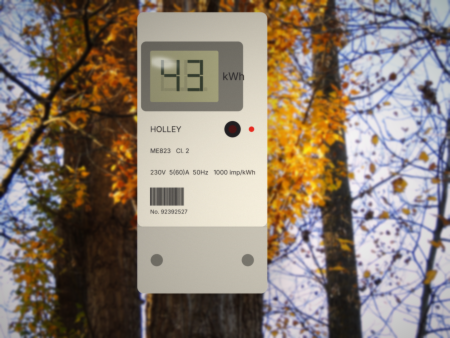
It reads 43 kWh
